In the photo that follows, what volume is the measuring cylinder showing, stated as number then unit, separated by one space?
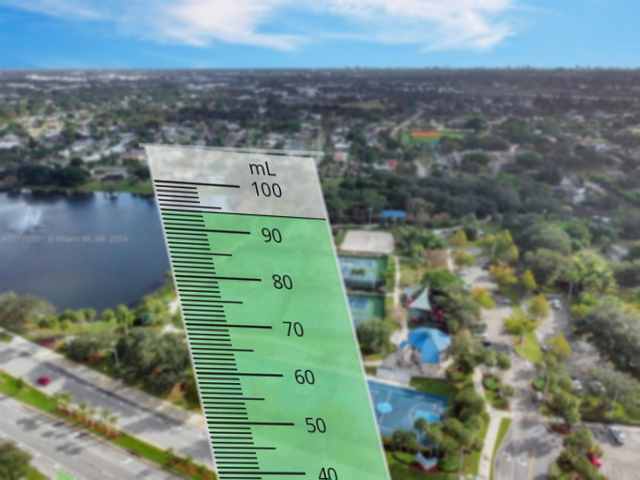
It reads 94 mL
